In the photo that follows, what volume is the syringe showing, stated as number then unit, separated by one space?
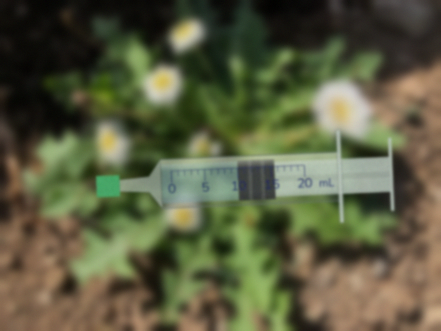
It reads 10 mL
